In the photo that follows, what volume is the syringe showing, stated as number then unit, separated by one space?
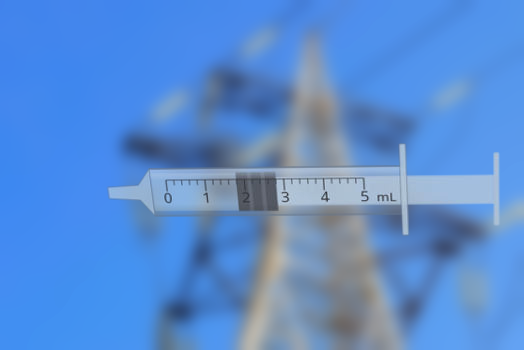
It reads 1.8 mL
